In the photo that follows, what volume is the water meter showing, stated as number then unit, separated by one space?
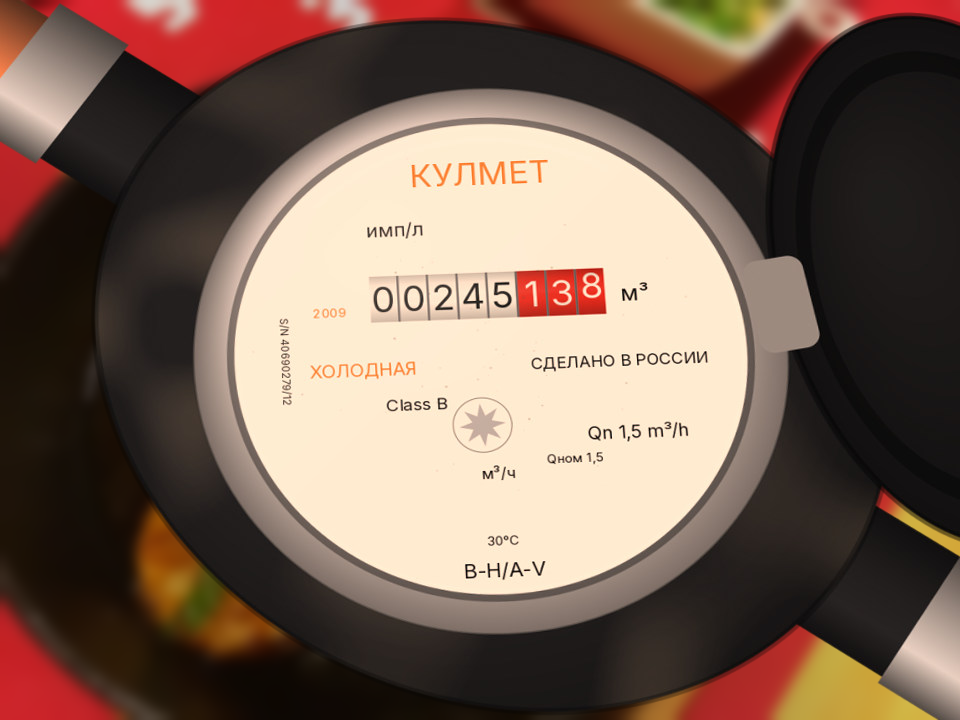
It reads 245.138 m³
